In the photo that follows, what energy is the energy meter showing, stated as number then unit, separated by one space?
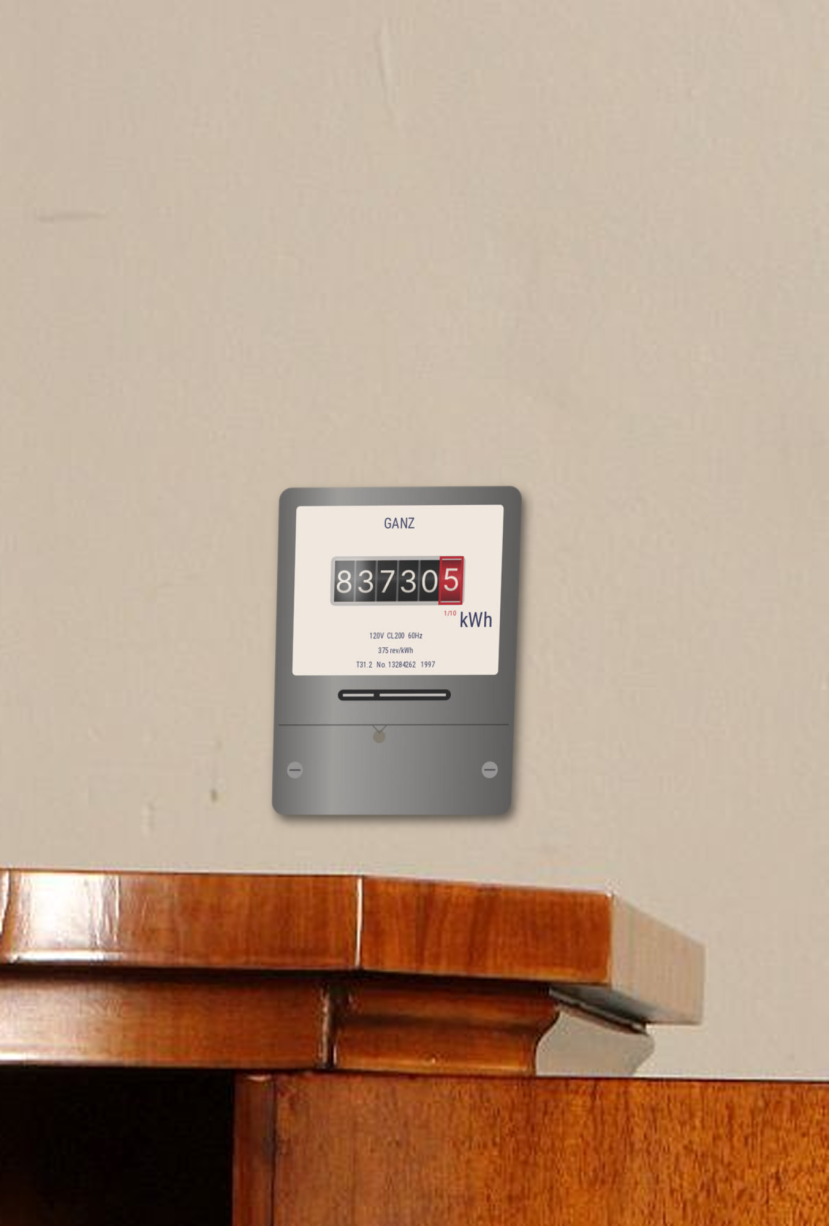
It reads 83730.5 kWh
